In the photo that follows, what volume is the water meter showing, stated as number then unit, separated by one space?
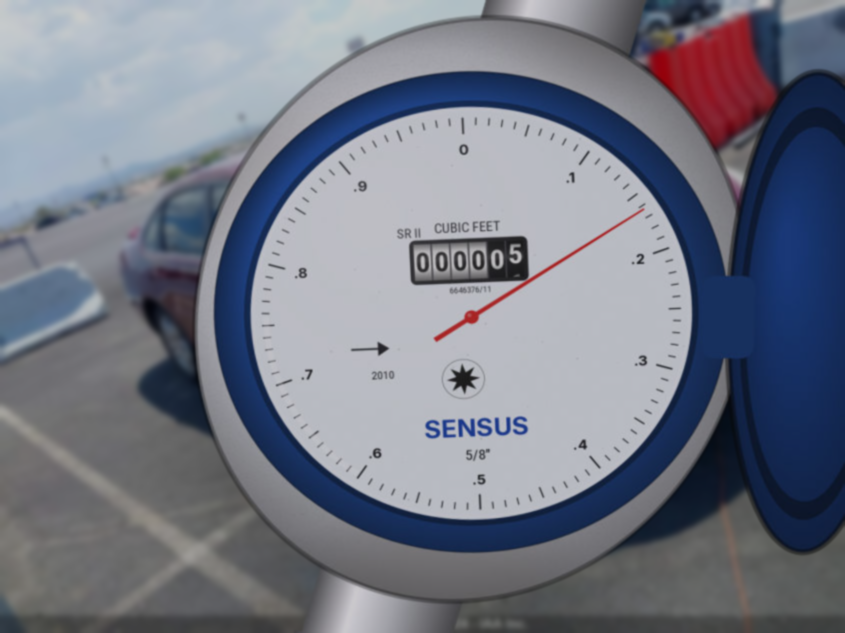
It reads 5.16 ft³
